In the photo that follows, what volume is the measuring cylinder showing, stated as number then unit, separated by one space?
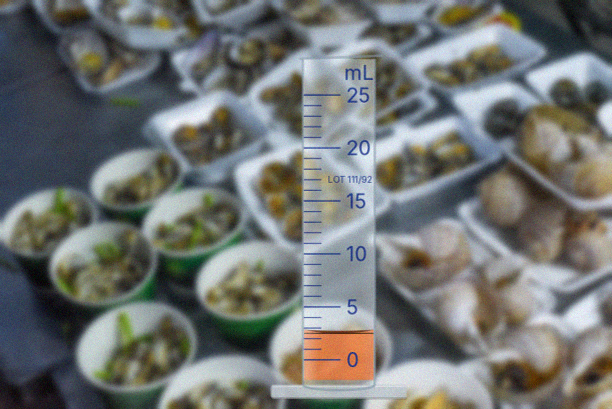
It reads 2.5 mL
